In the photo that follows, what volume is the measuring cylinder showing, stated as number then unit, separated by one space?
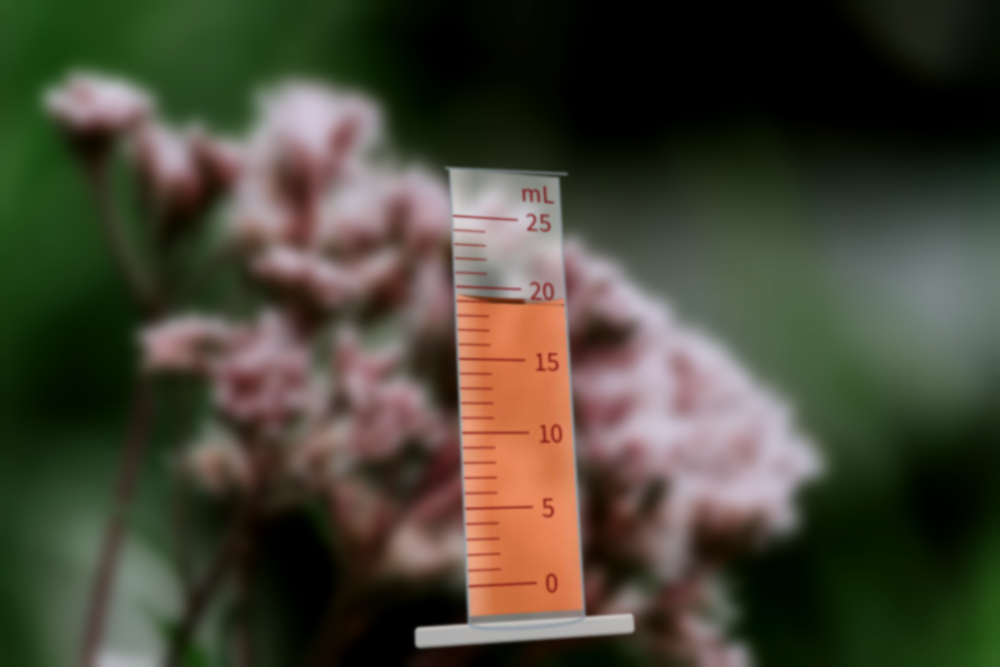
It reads 19 mL
